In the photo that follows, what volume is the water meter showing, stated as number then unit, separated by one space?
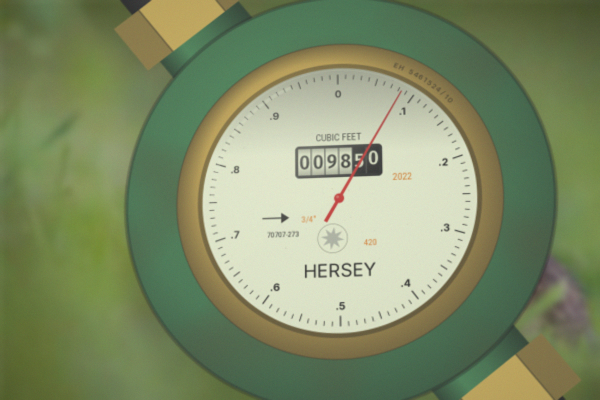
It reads 9850.08 ft³
